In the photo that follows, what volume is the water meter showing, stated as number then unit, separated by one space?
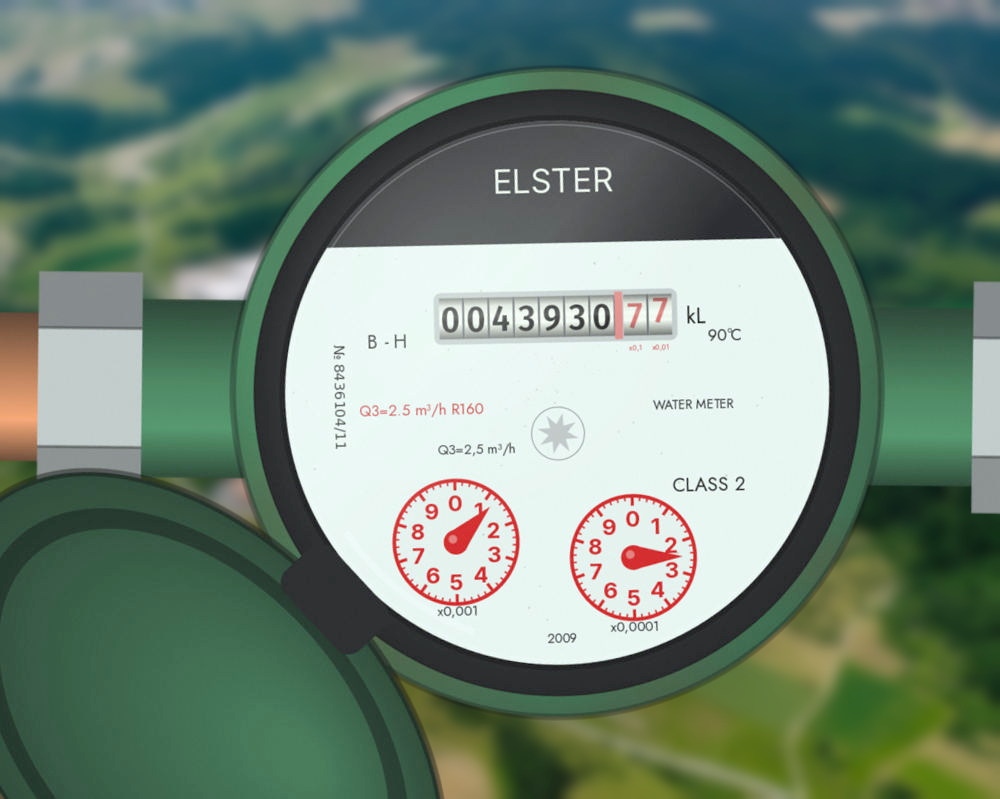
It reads 43930.7712 kL
